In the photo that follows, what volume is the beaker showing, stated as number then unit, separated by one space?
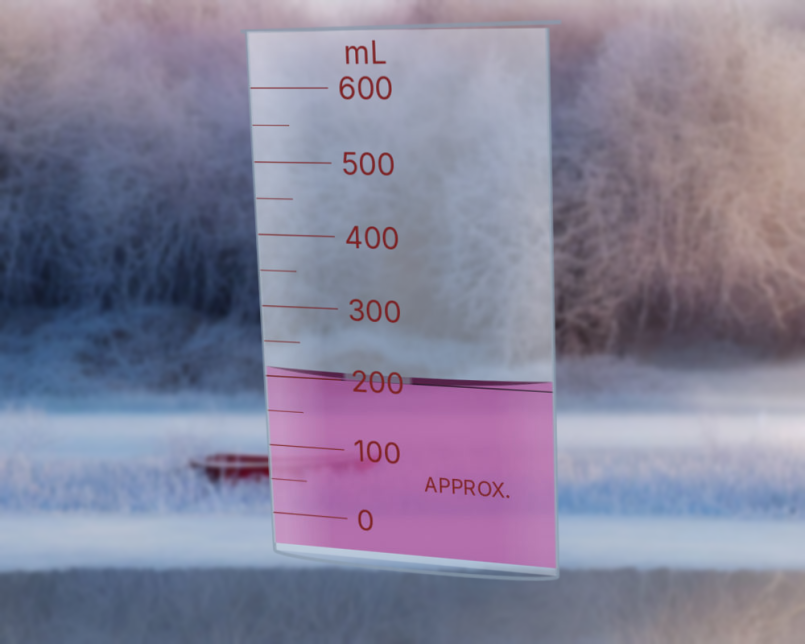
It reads 200 mL
